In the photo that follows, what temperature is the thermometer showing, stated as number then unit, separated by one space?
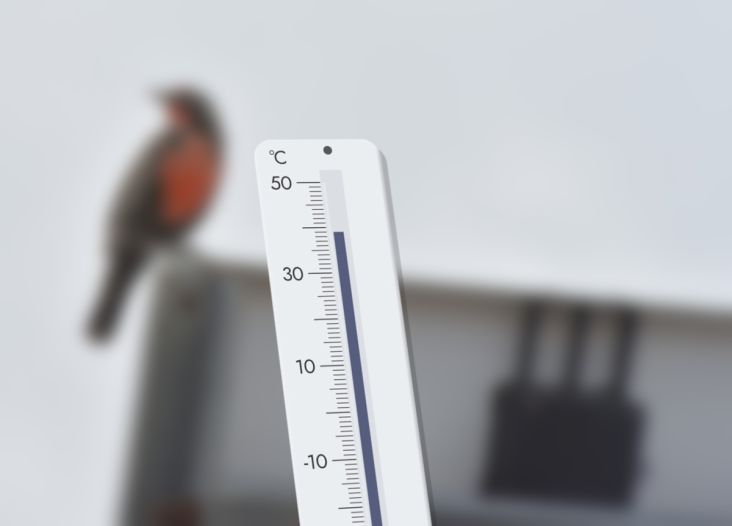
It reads 39 °C
